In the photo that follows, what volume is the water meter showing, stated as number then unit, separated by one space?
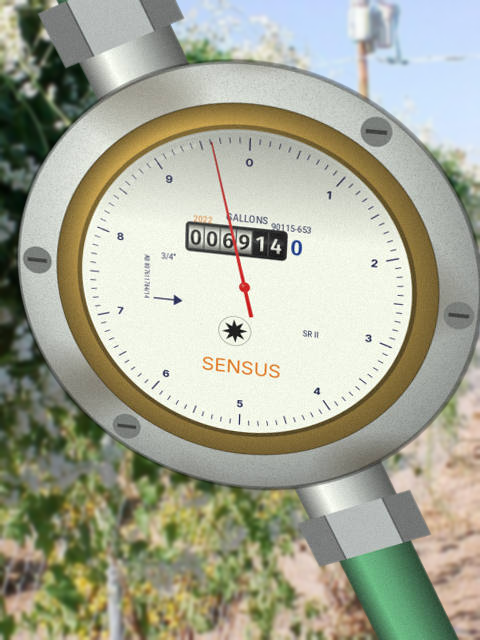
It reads 69139.6 gal
